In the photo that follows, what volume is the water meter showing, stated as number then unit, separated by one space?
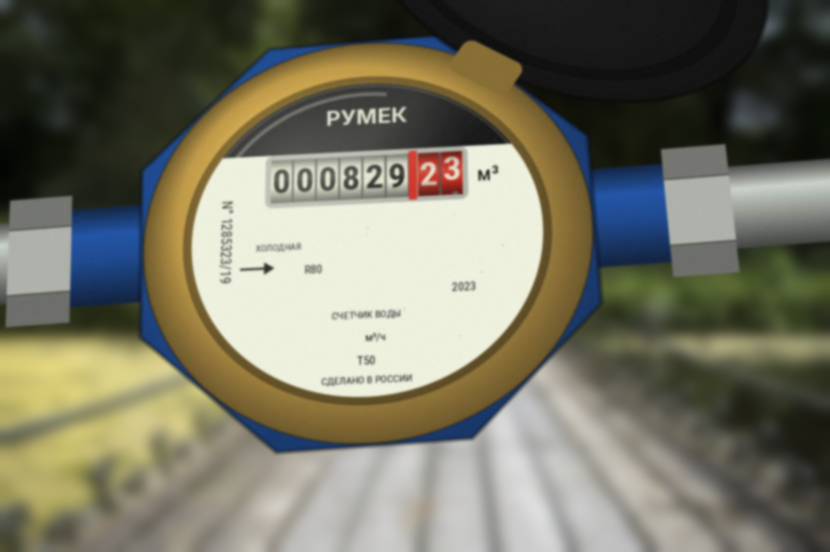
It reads 829.23 m³
